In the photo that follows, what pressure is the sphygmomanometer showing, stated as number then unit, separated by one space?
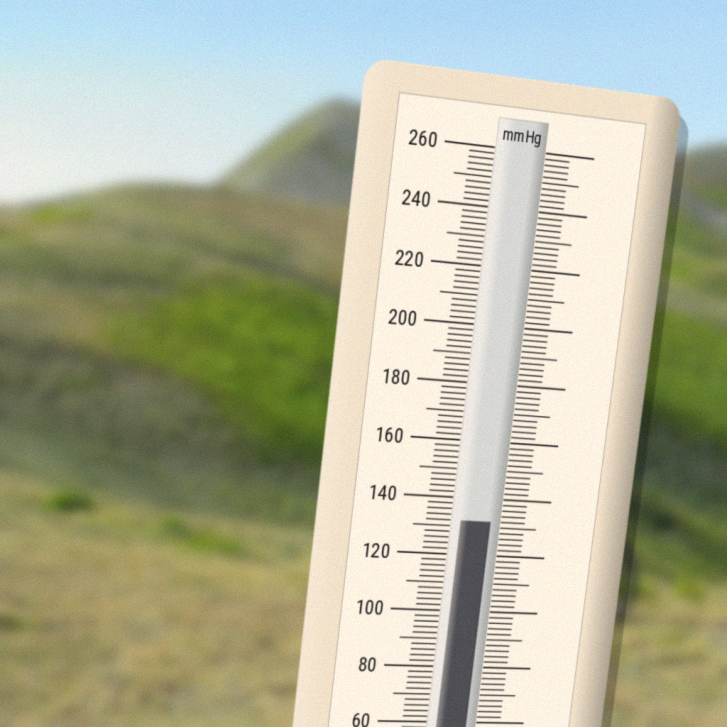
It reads 132 mmHg
